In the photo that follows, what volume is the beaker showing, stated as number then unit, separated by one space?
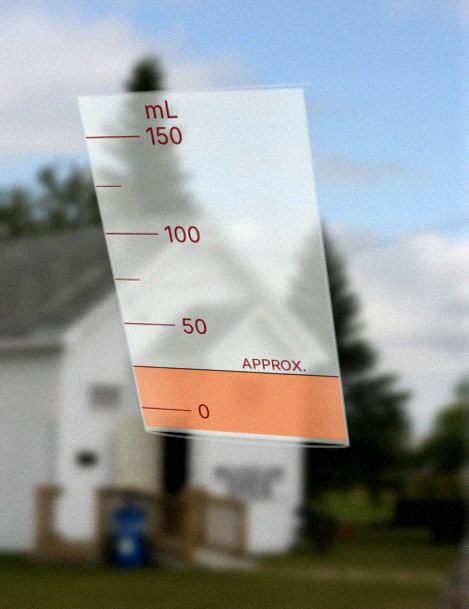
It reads 25 mL
